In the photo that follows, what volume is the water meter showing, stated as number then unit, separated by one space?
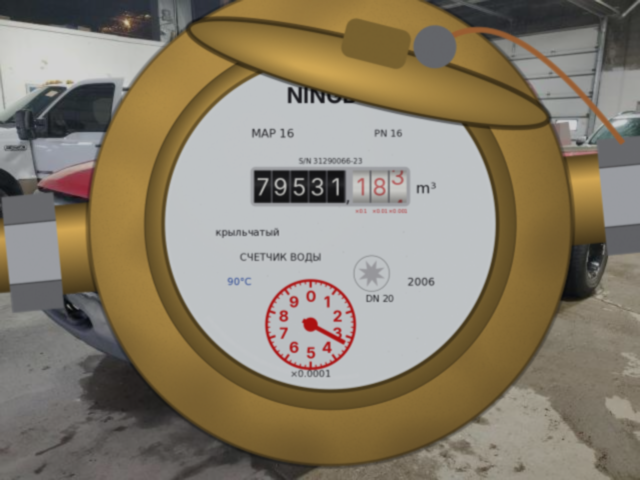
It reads 79531.1833 m³
